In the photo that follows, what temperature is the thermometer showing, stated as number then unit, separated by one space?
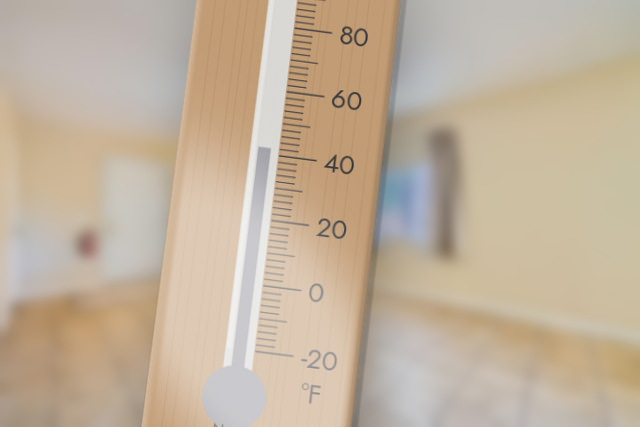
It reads 42 °F
